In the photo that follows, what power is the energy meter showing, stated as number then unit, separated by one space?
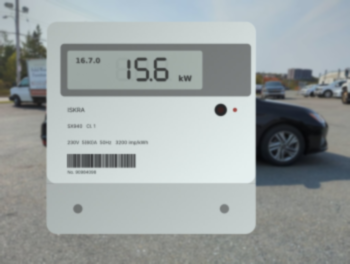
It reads 15.6 kW
